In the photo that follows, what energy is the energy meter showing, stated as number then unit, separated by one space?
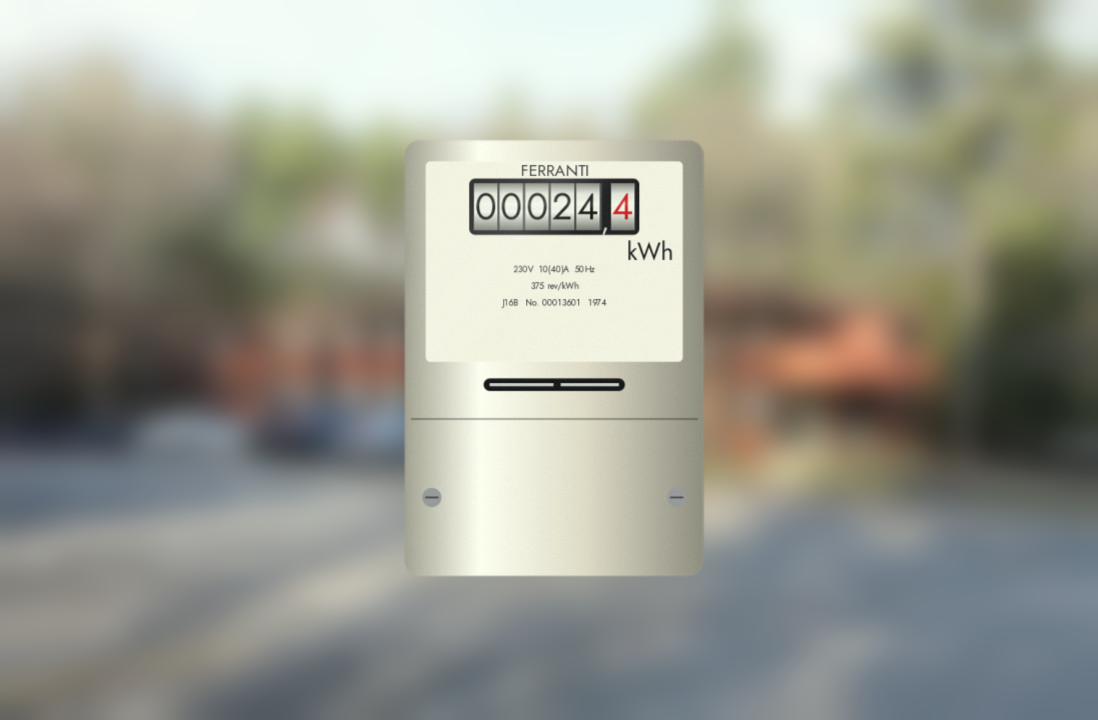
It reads 24.4 kWh
